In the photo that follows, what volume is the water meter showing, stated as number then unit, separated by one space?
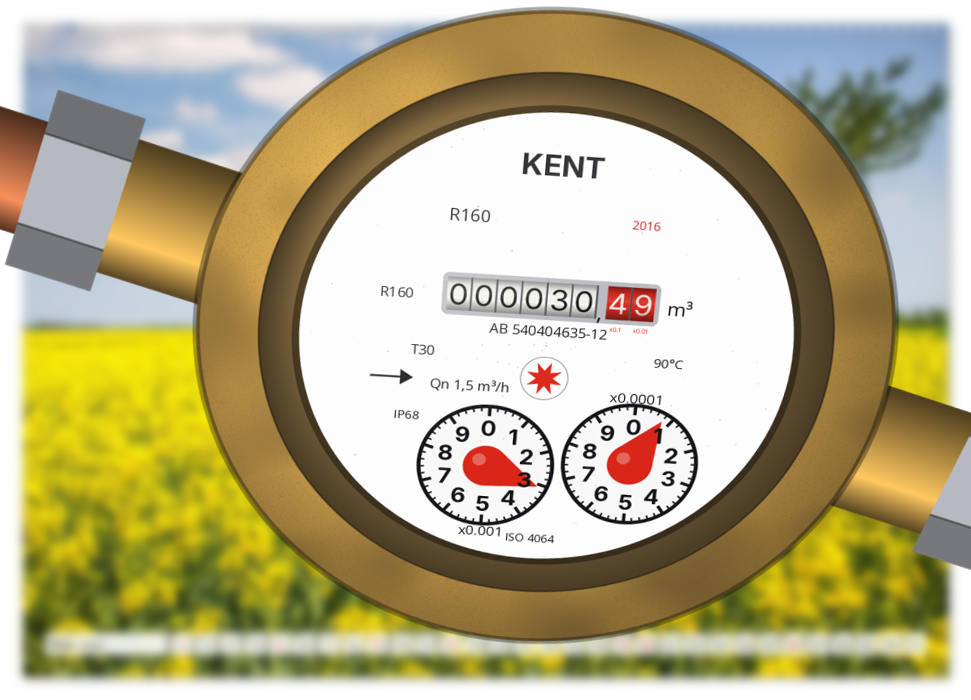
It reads 30.4930 m³
